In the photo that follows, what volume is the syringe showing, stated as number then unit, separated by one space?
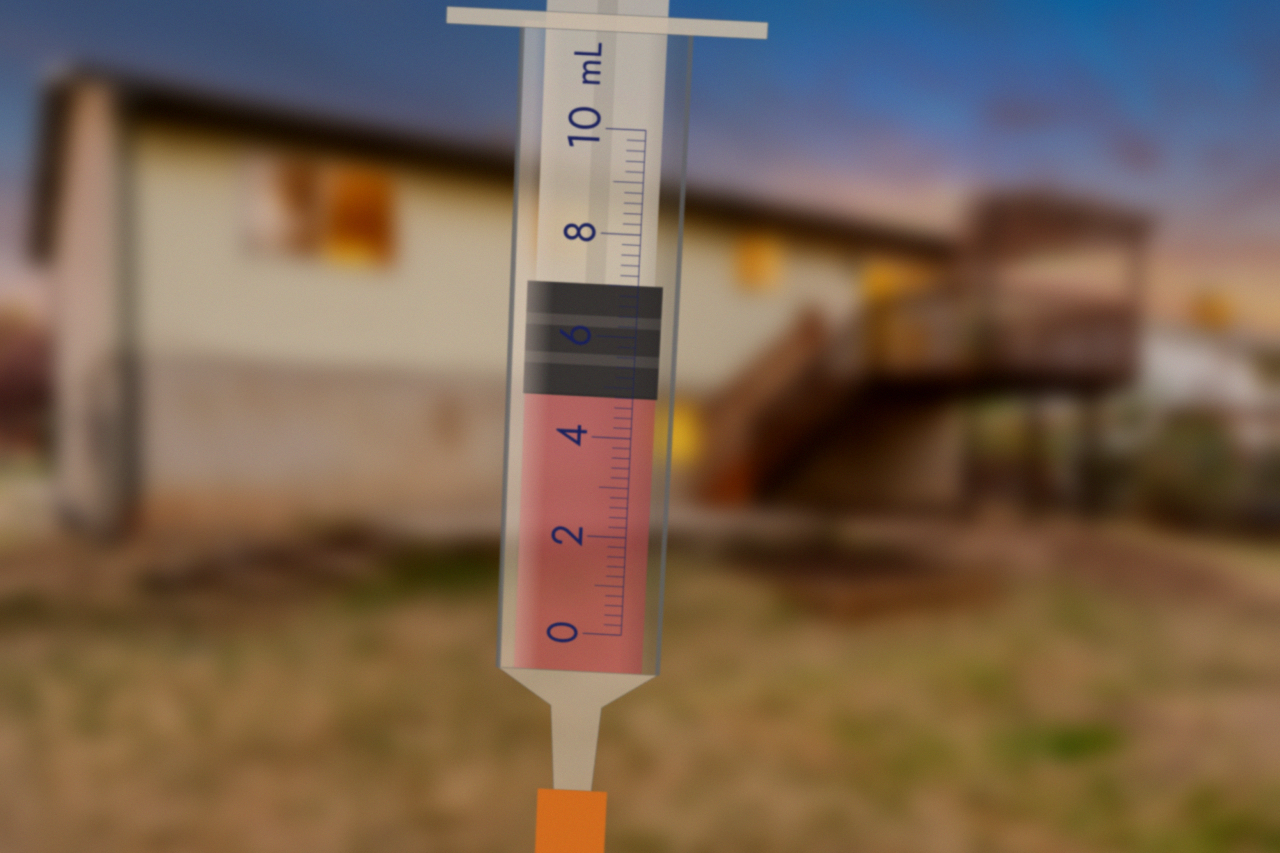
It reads 4.8 mL
